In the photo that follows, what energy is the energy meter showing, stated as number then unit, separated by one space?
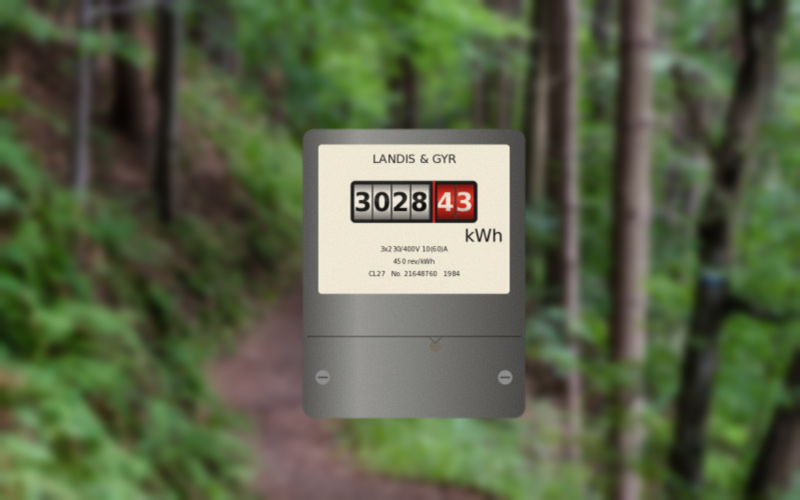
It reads 3028.43 kWh
